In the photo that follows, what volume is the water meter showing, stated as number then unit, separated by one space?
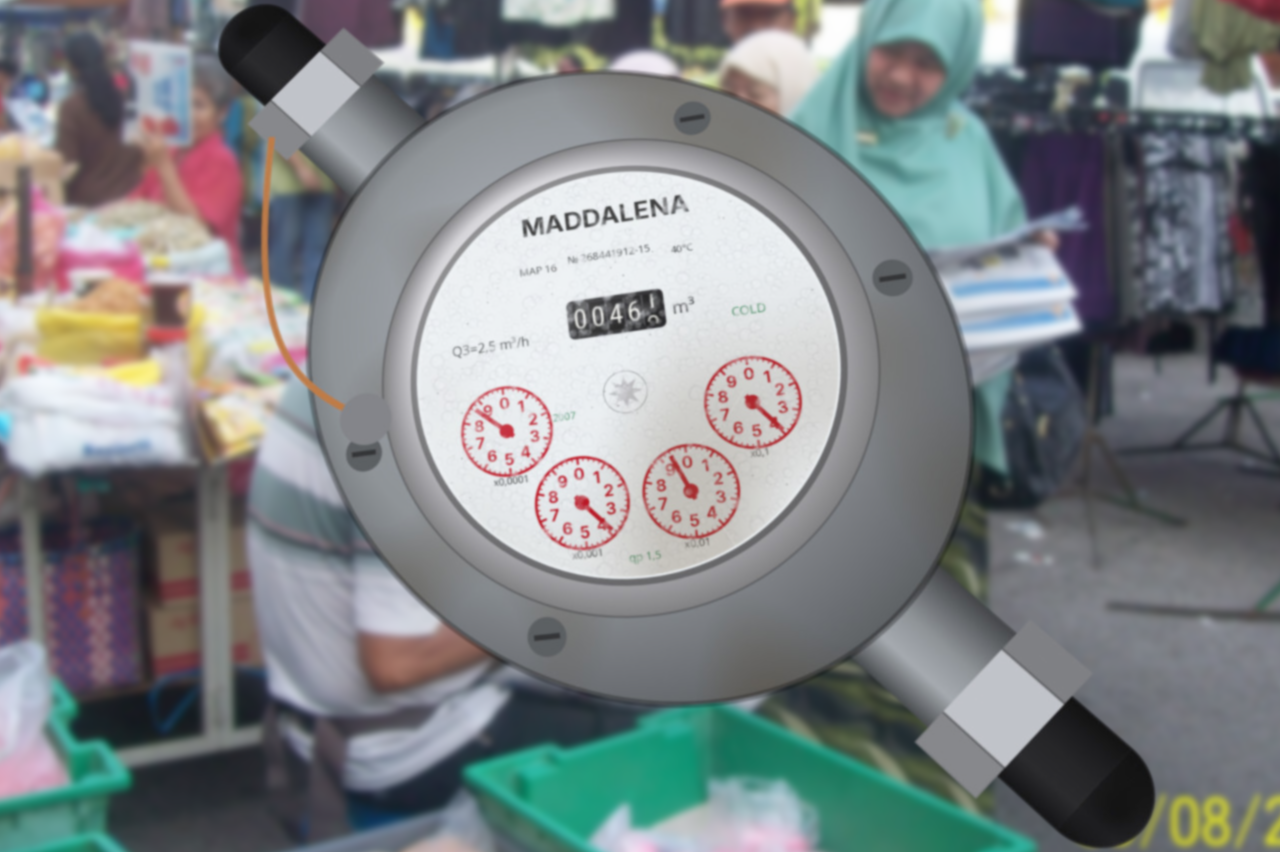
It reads 461.3938 m³
